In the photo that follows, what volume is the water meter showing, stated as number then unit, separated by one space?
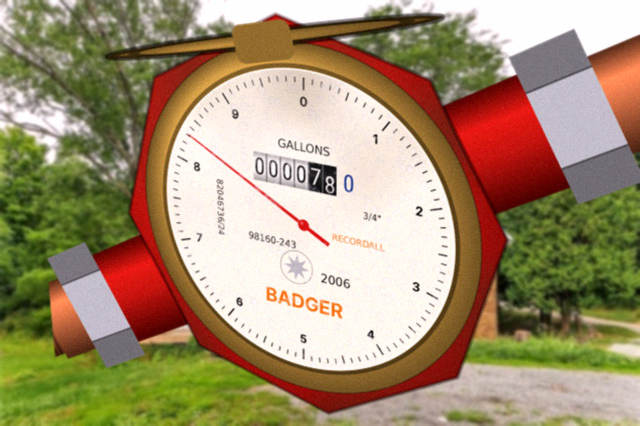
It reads 778.3 gal
